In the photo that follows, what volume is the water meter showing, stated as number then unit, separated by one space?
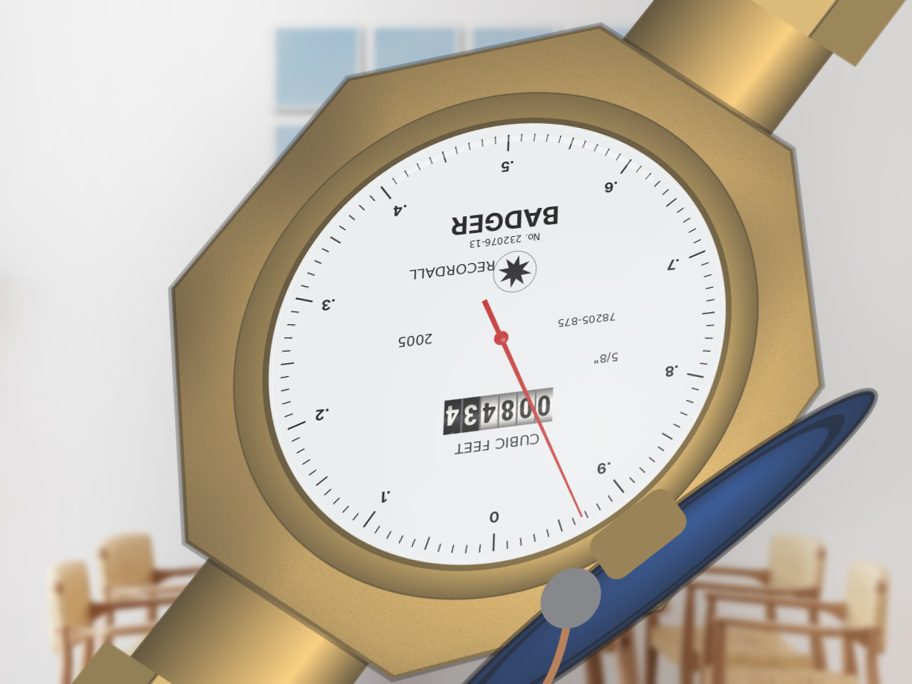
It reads 8433.93 ft³
